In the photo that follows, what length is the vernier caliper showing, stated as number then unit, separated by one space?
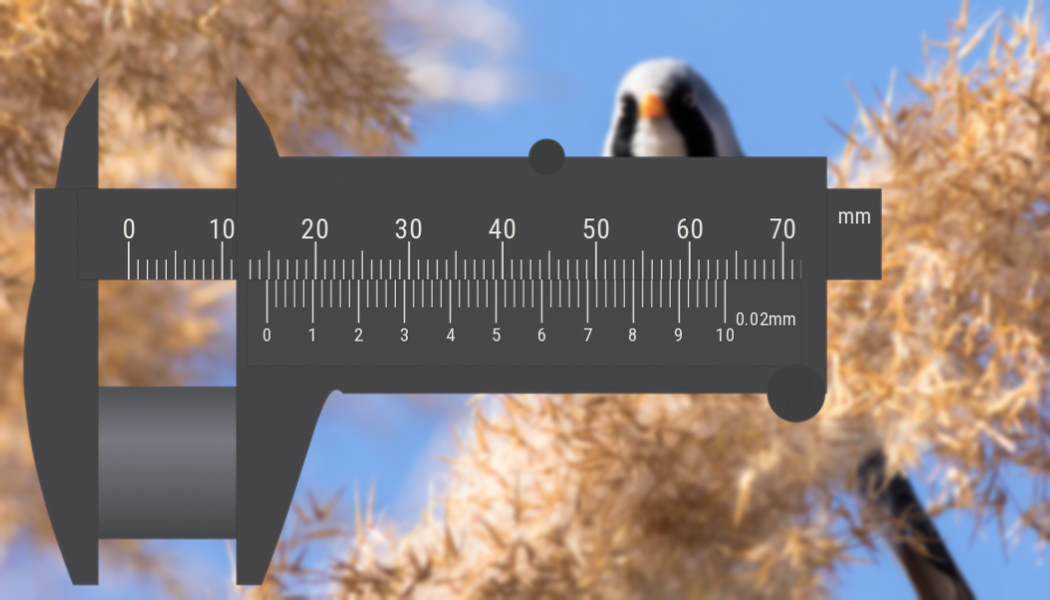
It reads 14.8 mm
